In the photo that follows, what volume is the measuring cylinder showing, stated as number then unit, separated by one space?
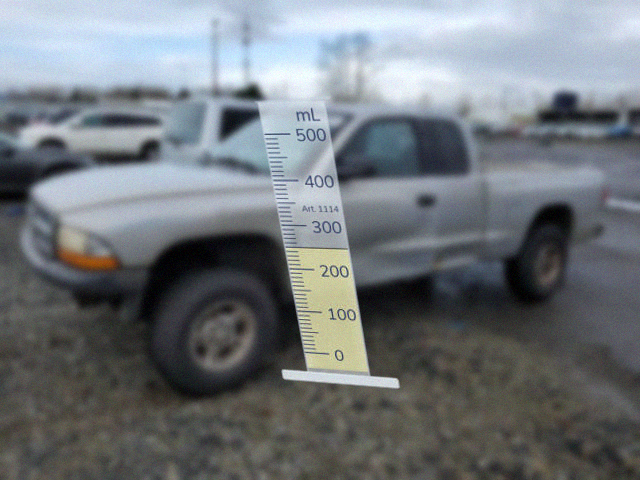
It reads 250 mL
